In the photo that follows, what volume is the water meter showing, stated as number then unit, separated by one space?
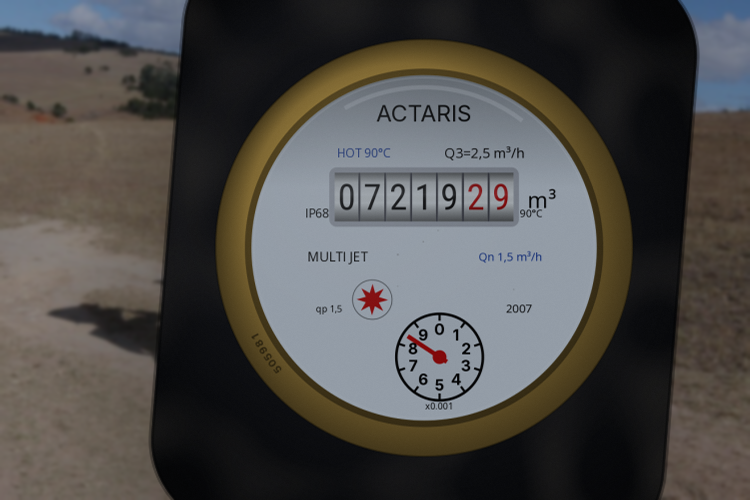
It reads 7219.298 m³
